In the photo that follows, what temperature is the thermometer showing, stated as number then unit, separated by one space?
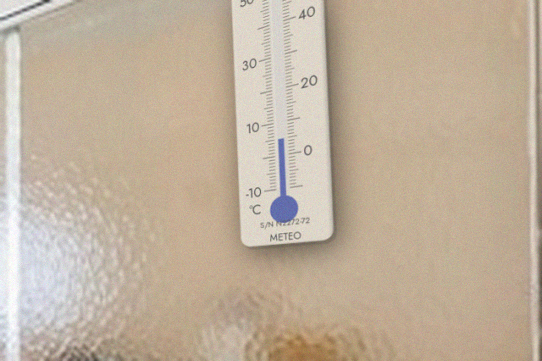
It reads 5 °C
